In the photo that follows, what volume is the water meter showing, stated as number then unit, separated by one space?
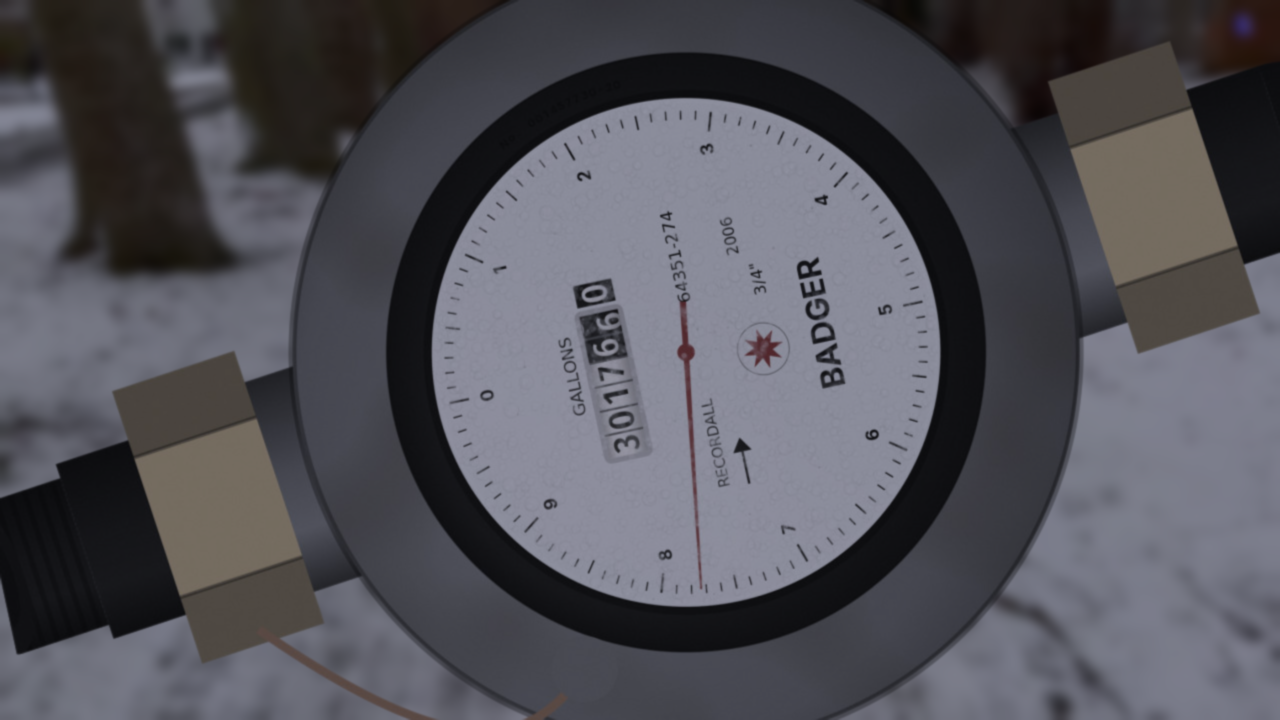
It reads 3017657.7 gal
